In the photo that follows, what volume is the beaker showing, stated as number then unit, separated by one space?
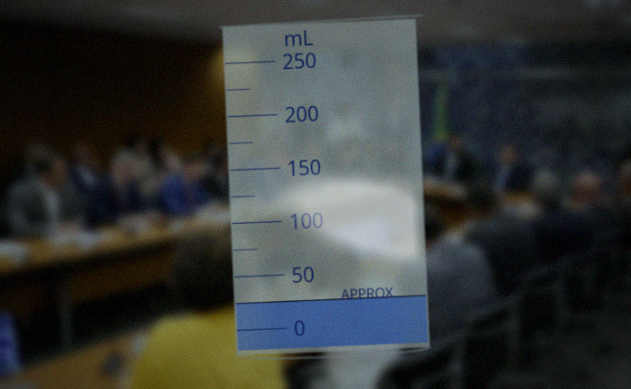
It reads 25 mL
